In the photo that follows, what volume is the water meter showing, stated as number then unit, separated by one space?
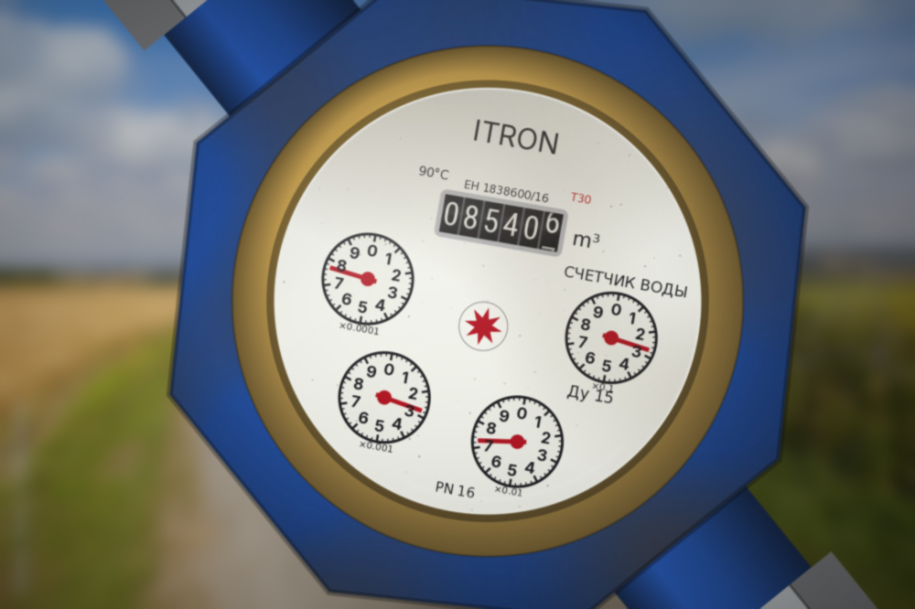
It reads 85406.2727 m³
